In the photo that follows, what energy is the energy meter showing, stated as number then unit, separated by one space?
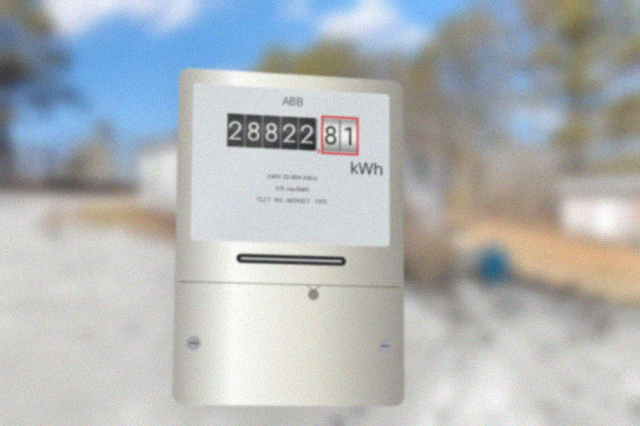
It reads 28822.81 kWh
